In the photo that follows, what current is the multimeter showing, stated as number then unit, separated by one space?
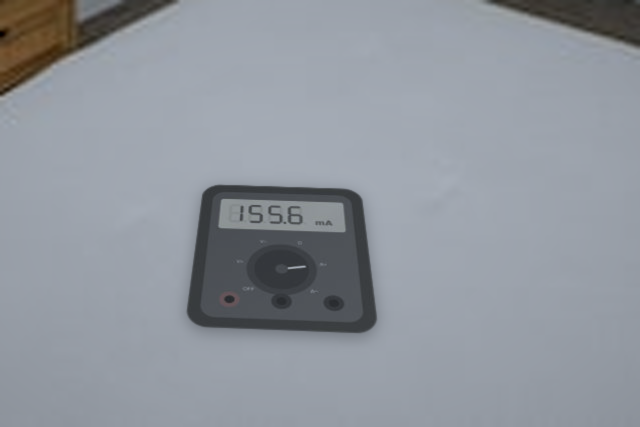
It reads 155.6 mA
